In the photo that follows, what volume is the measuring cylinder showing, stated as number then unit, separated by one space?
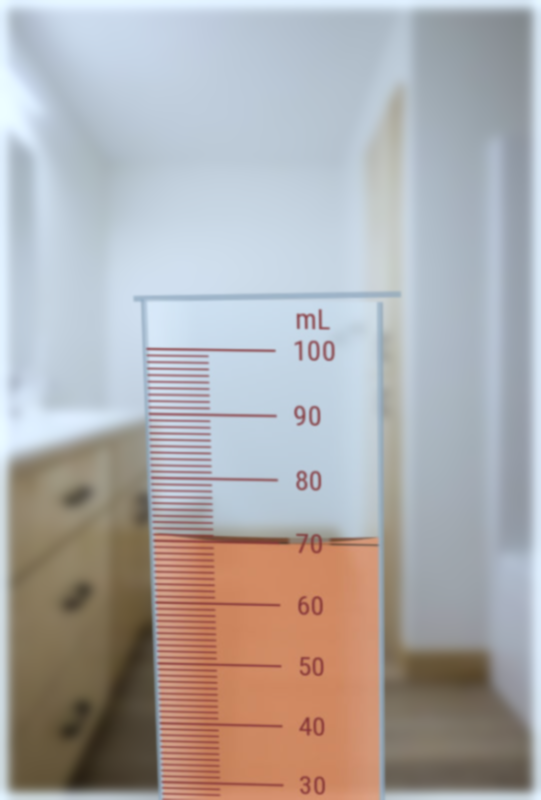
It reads 70 mL
